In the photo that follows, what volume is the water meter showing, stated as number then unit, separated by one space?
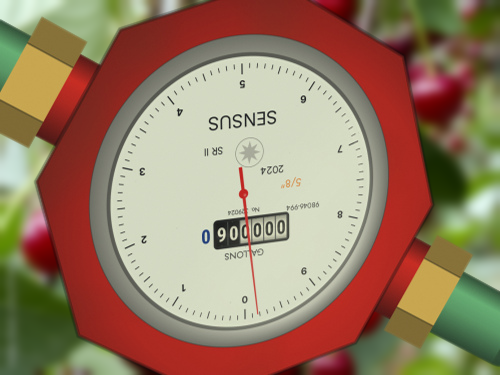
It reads 59.8 gal
